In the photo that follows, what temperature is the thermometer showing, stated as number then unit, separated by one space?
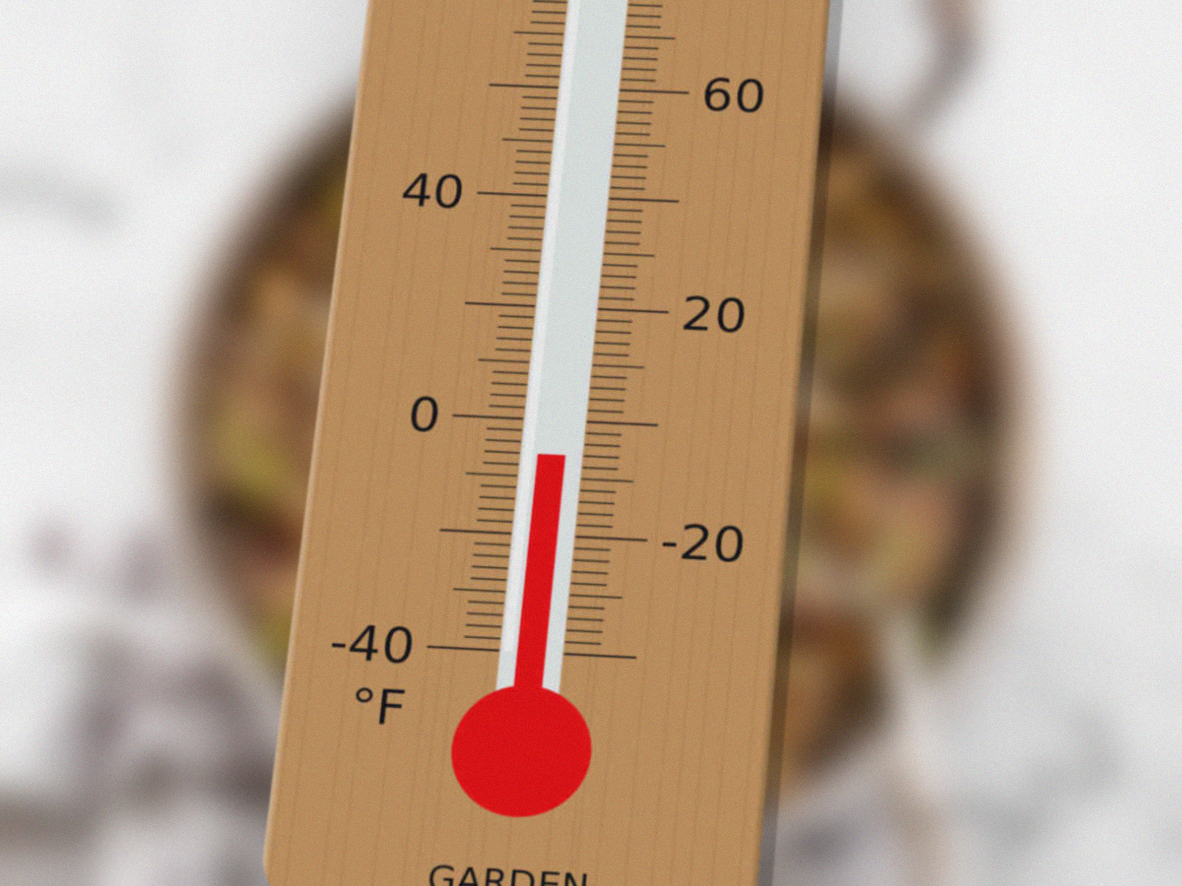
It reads -6 °F
